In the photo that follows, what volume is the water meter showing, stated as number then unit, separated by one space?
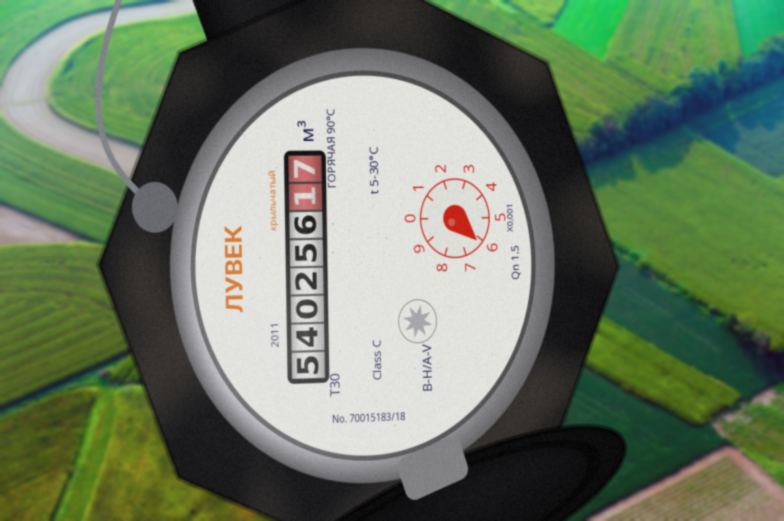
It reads 540256.176 m³
